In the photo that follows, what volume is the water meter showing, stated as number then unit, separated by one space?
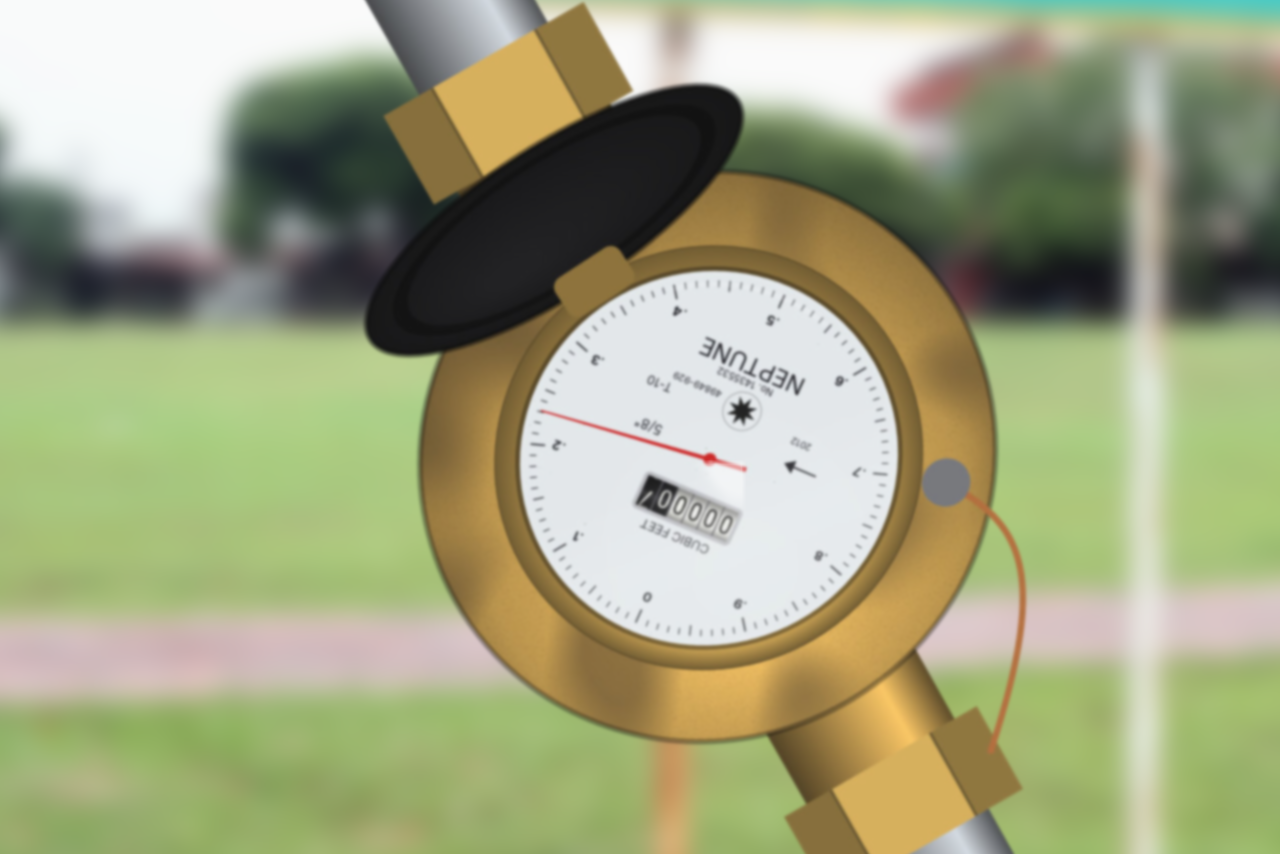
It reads 7.23 ft³
